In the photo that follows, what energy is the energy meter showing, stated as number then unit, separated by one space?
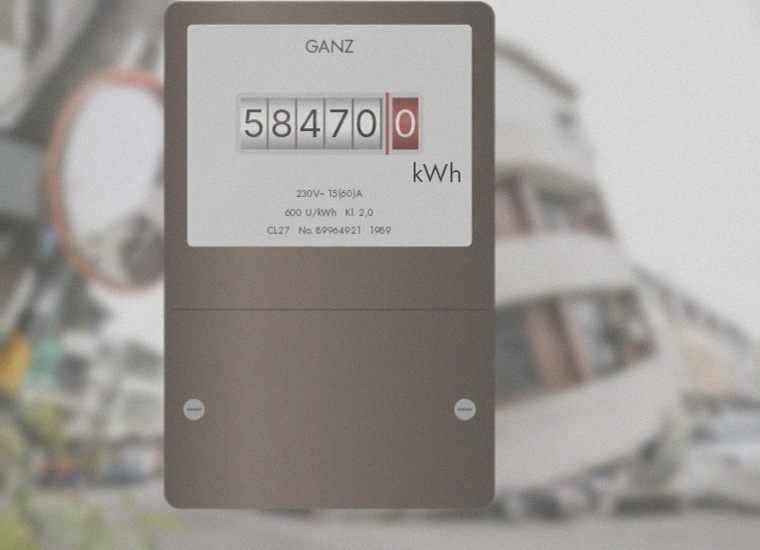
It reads 58470.0 kWh
